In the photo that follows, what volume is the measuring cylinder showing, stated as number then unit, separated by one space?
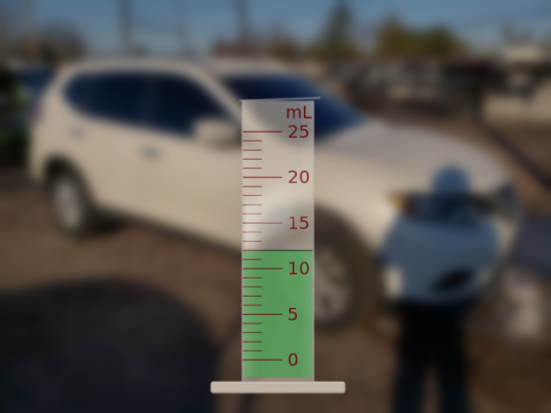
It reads 12 mL
